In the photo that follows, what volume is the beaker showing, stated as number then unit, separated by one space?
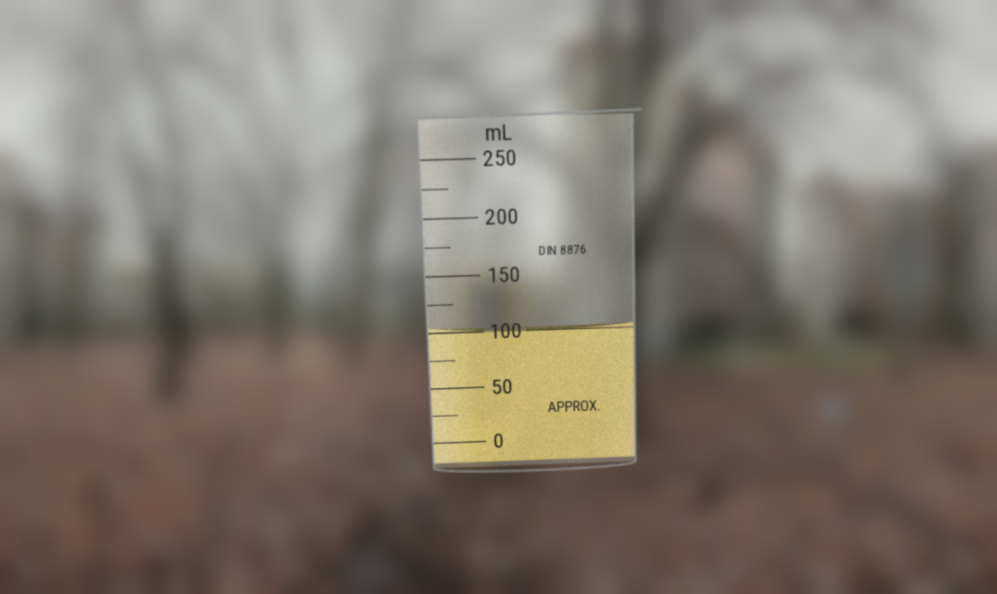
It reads 100 mL
